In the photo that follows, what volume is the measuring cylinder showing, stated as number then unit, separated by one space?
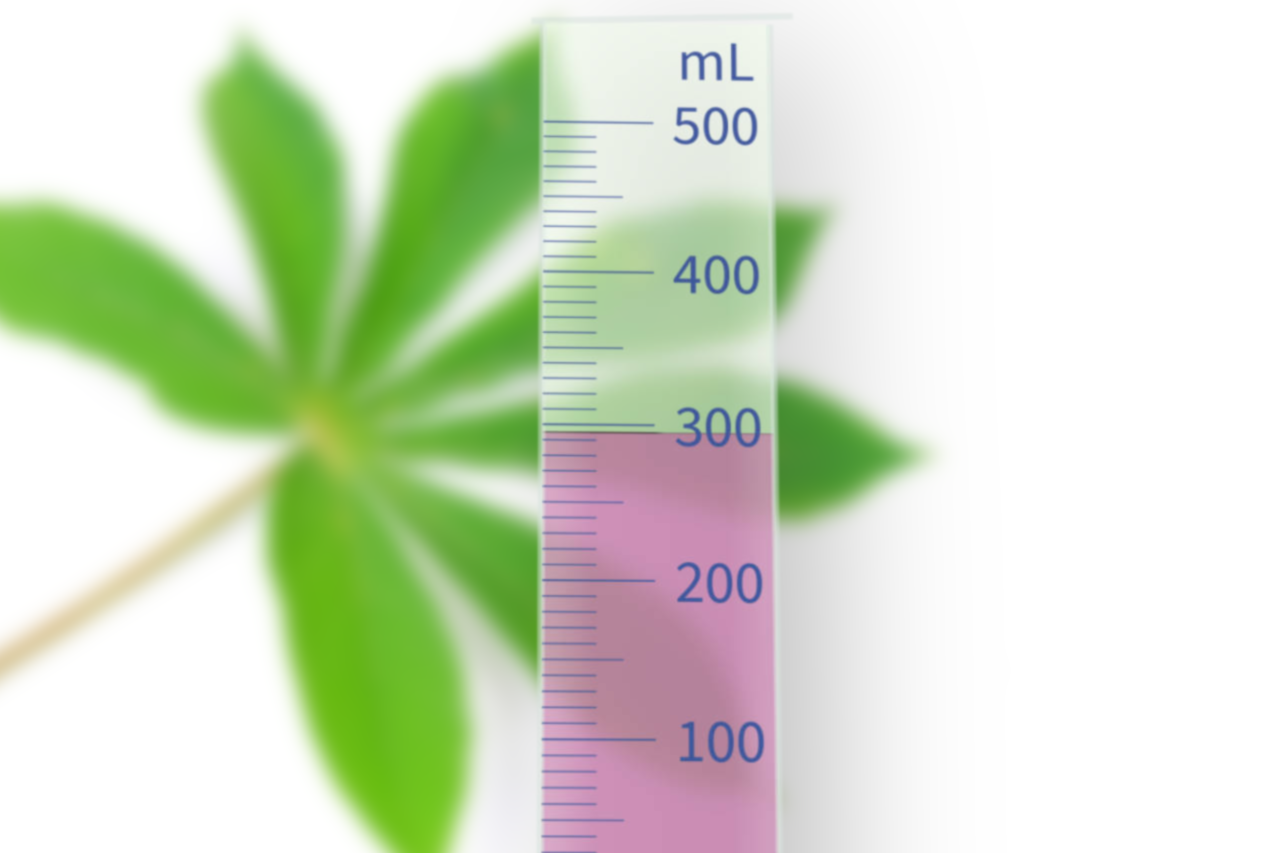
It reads 295 mL
